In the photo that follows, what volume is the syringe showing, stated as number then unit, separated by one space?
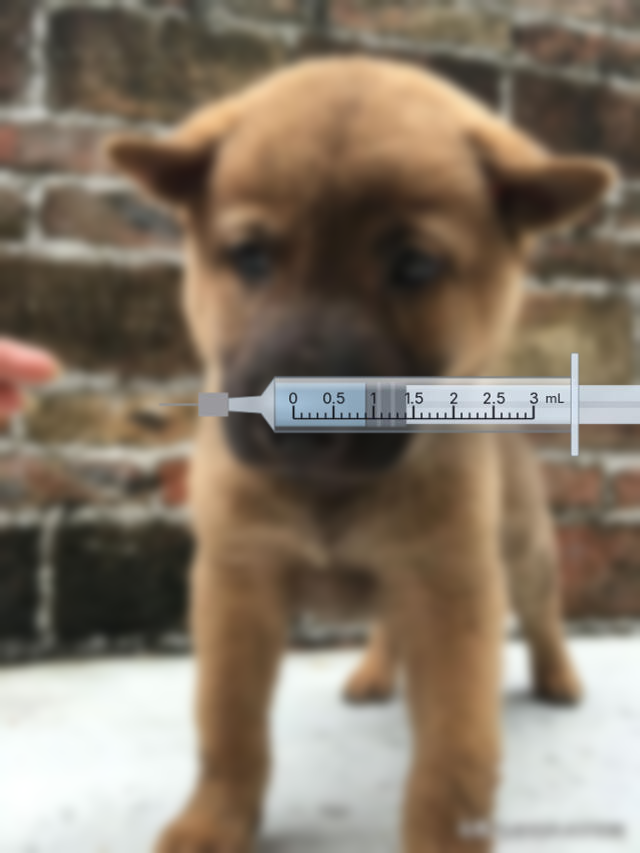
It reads 0.9 mL
